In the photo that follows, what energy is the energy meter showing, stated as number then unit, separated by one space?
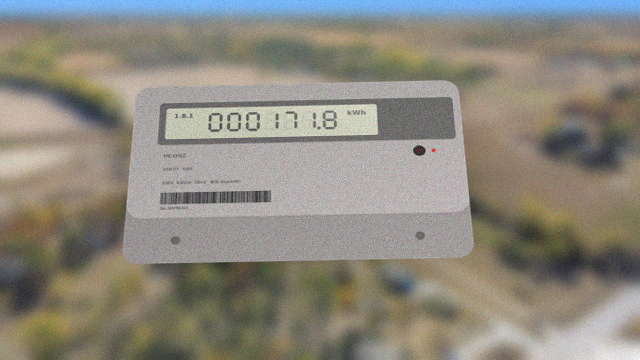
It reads 171.8 kWh
